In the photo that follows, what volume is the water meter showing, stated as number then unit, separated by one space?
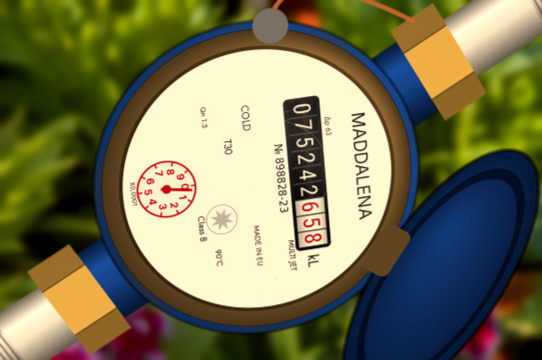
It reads 75242.6580 kL
